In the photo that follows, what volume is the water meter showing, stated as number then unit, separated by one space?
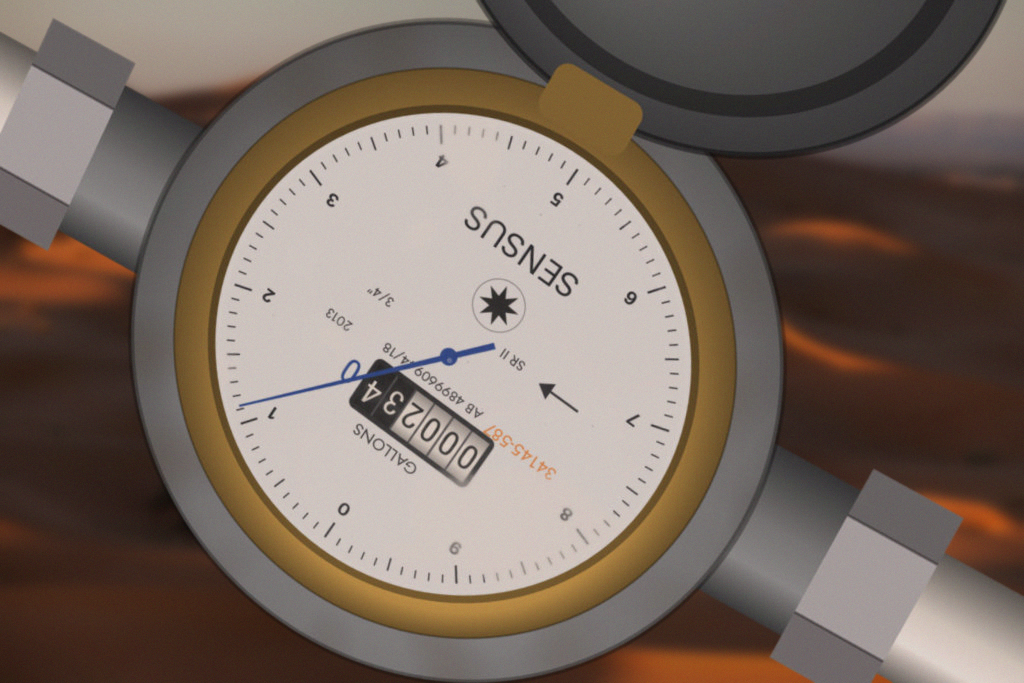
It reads 2341.1 gal
